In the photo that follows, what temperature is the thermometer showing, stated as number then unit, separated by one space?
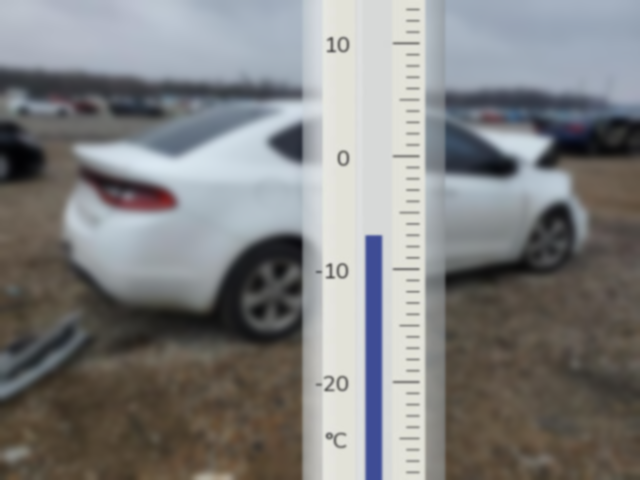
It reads -7 °C
